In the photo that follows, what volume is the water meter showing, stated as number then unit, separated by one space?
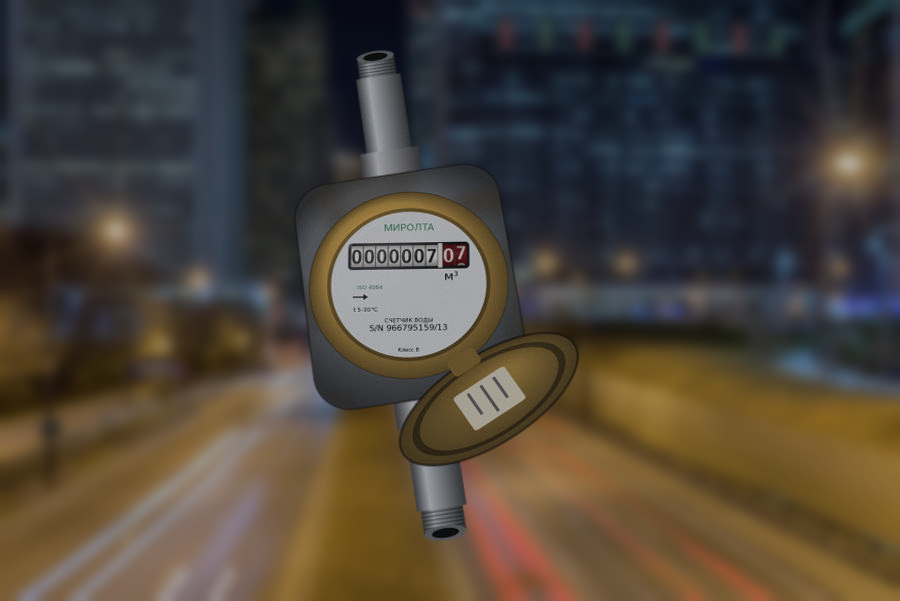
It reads 7.07 m³
